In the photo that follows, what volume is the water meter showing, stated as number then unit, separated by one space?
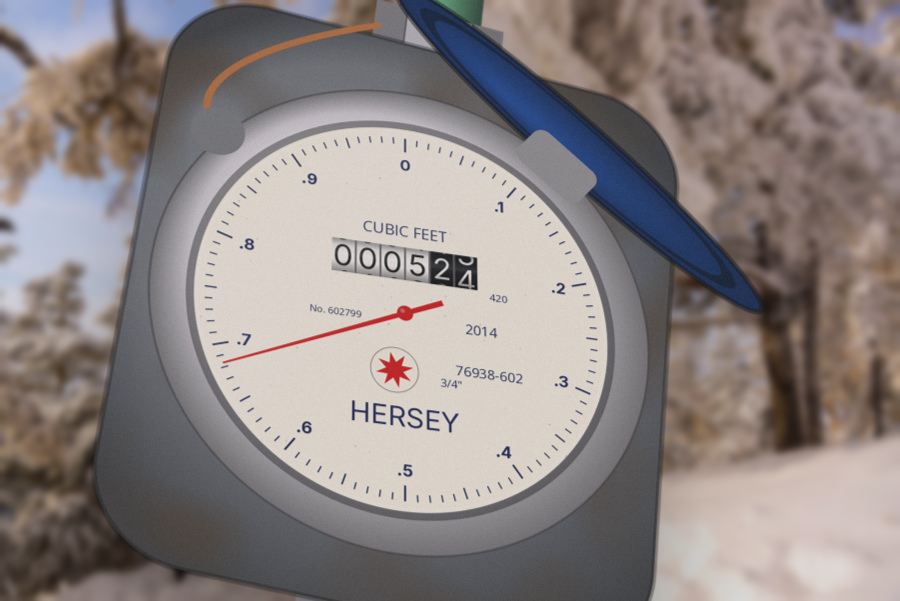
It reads 523.68 ft³
